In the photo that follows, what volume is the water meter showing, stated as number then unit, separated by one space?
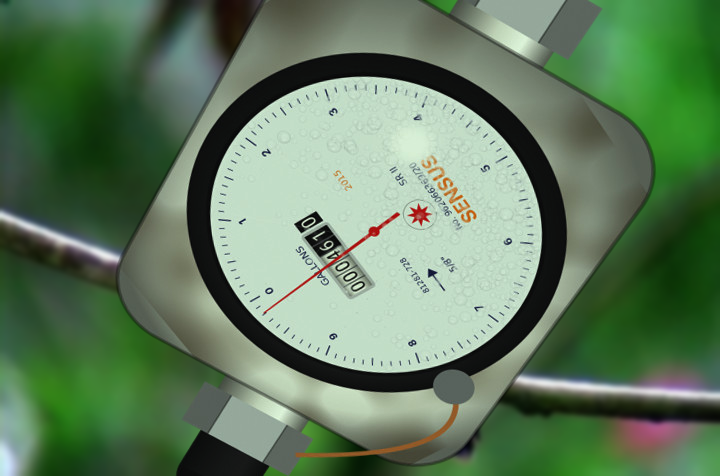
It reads 4609.8 gal
